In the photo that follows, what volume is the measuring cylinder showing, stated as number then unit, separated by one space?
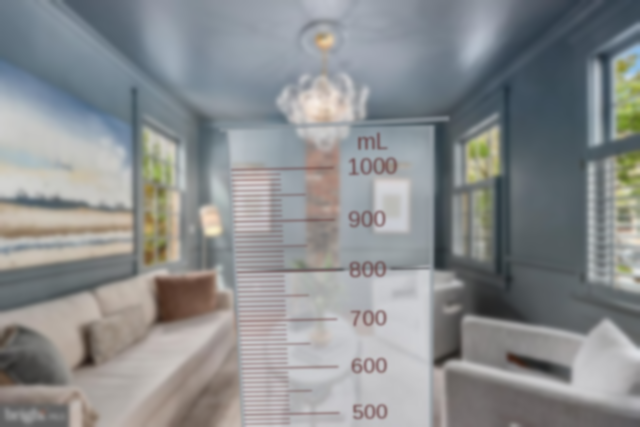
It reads 800 mL
